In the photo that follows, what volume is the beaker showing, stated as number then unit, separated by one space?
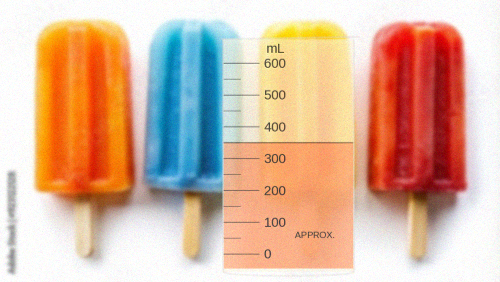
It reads 350 mL
